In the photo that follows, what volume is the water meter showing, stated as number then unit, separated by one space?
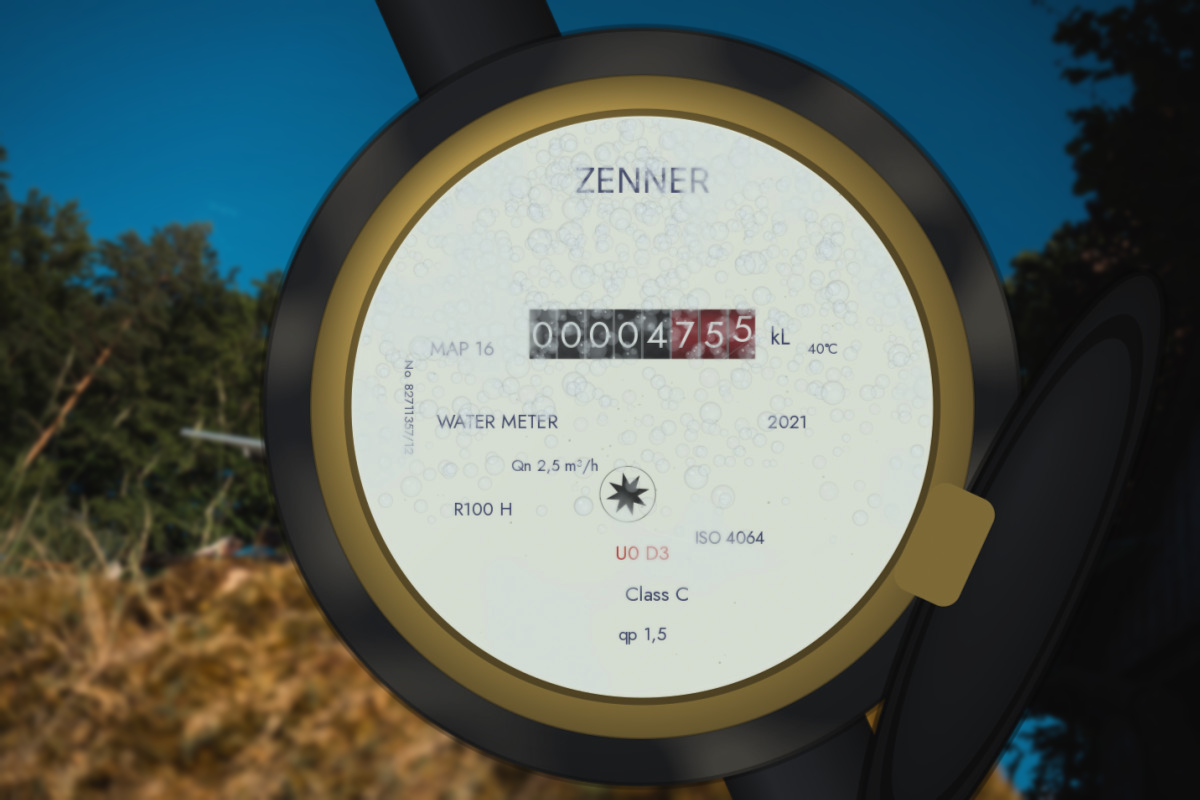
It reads 4.755 kL
